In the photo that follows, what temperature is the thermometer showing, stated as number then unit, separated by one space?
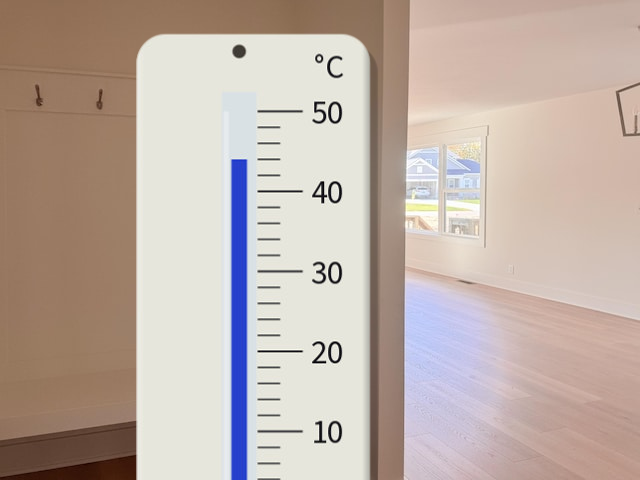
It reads 44 °C
